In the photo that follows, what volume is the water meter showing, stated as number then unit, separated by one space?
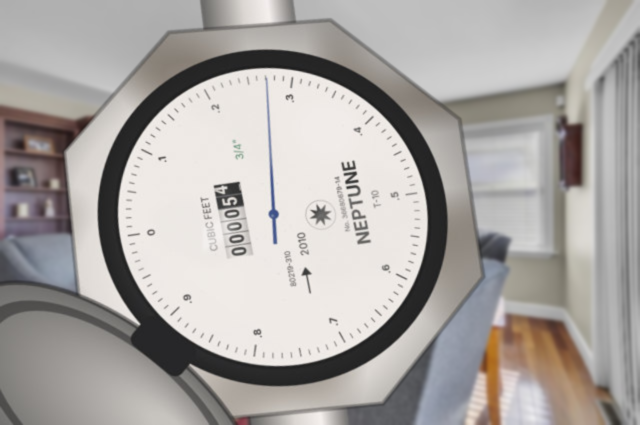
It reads 54.27 ft³
